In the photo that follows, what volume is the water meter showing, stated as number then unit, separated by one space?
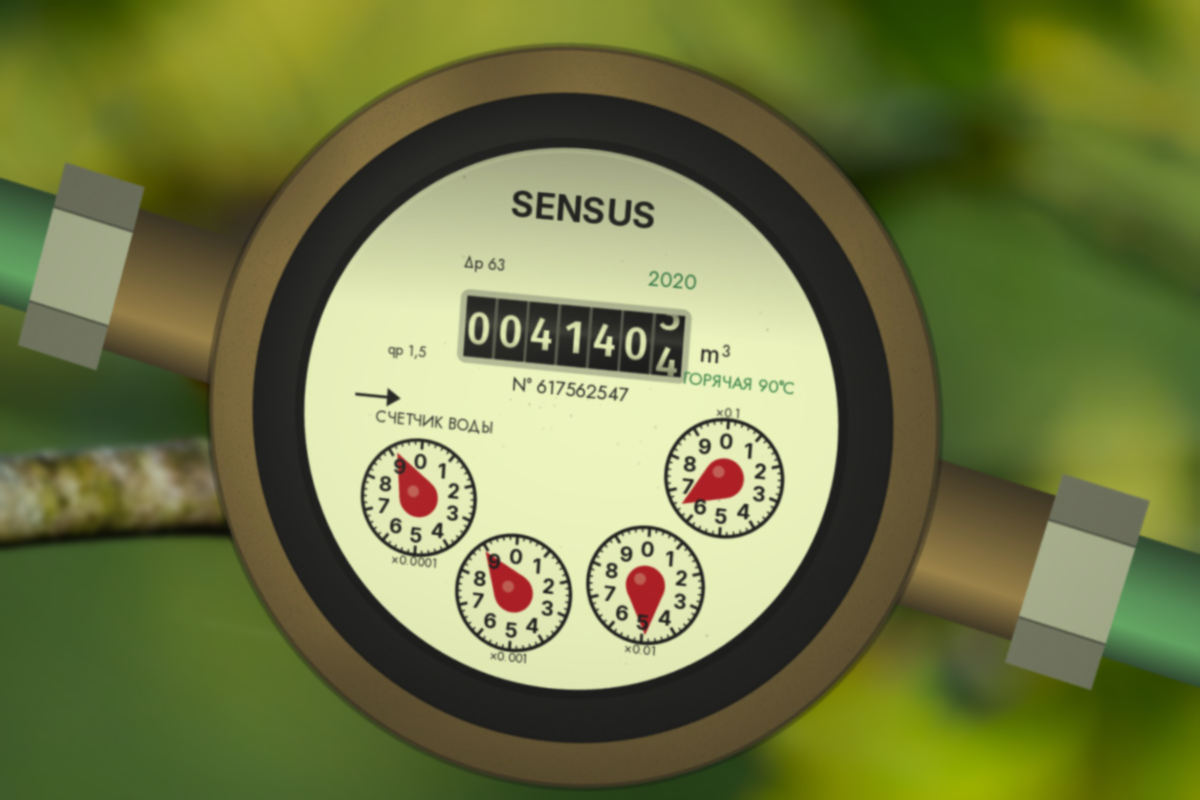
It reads 41403.6489 m³
